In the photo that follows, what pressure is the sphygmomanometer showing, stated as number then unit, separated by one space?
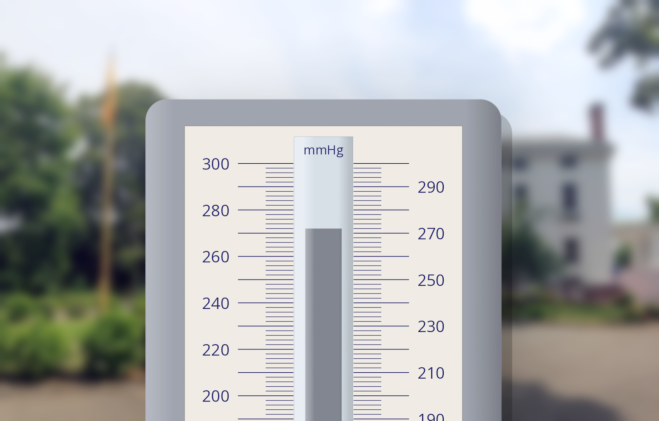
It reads 272 mmHg
